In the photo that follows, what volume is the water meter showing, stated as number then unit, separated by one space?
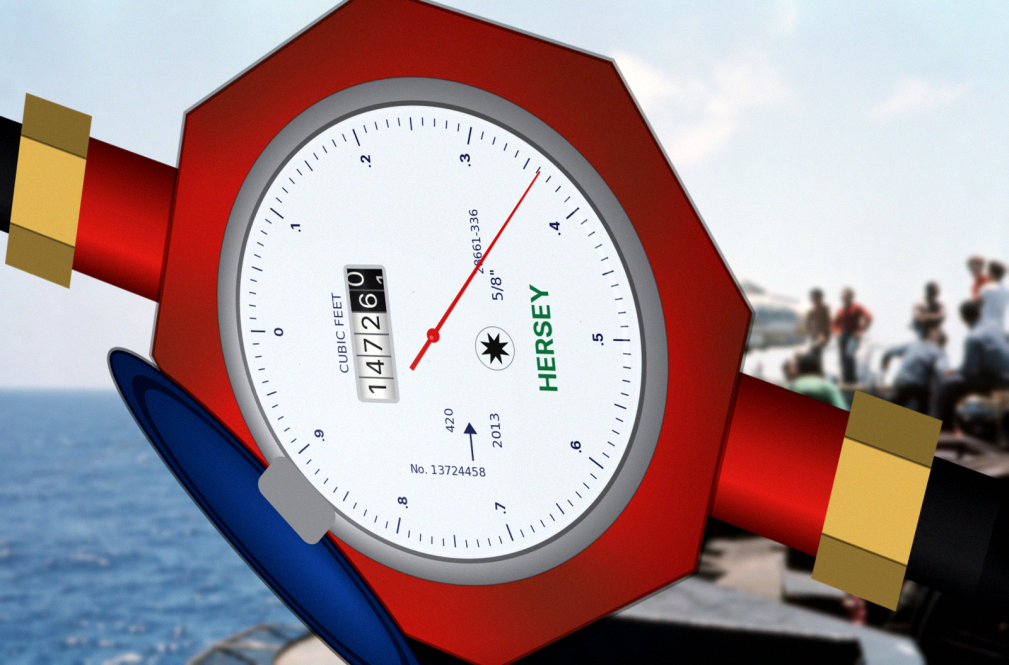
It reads 147260.36 ft³
